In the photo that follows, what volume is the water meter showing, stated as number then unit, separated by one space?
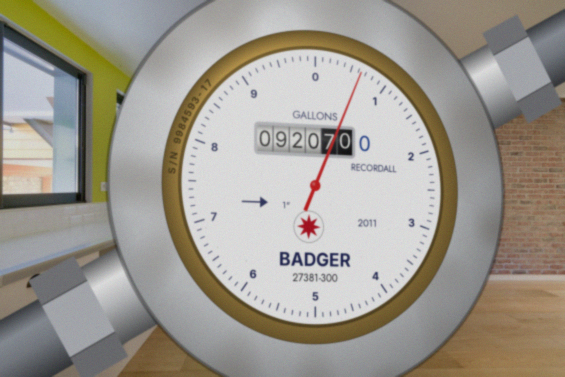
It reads 920700.6 gal
